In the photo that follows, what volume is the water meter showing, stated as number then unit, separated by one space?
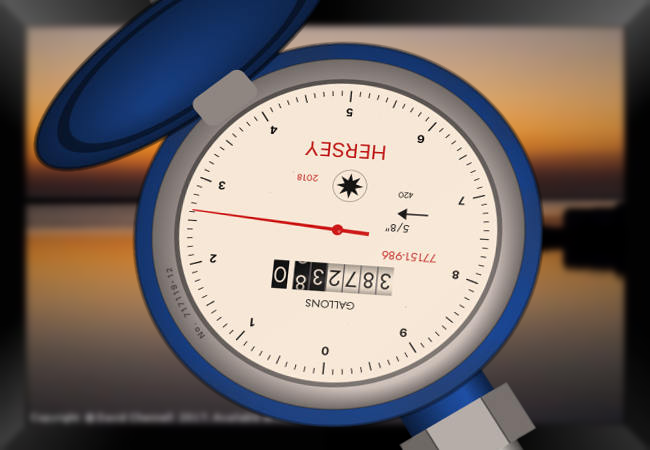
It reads 3872382.6 gal
